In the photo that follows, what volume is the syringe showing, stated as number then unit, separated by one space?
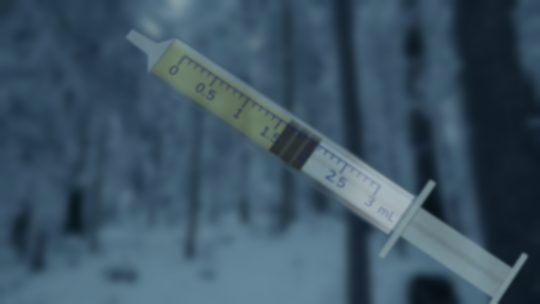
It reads 1.6 mL
